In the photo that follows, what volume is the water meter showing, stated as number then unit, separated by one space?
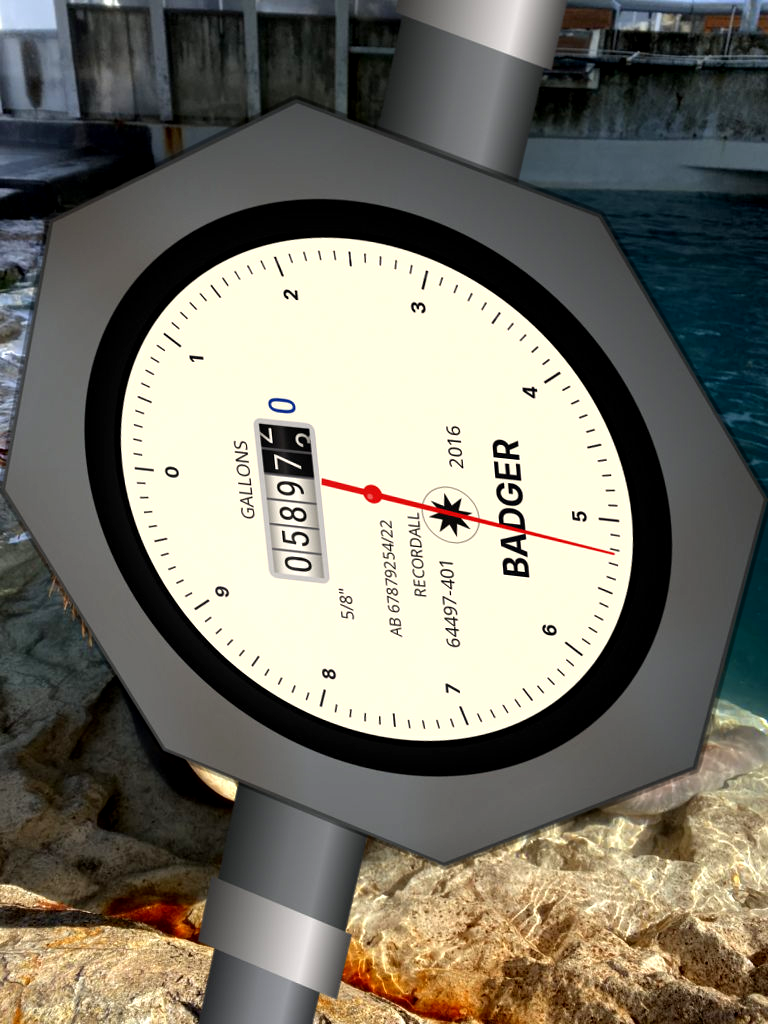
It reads 589725.2 gal
